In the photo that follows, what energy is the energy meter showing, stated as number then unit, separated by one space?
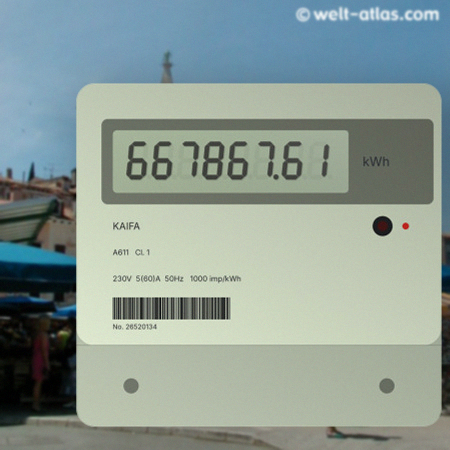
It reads 667867.61 kWh
